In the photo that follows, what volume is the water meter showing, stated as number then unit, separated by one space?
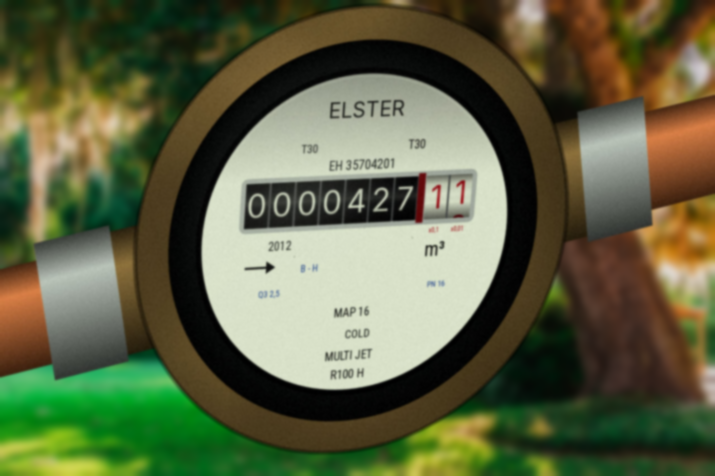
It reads 427.11 m³
